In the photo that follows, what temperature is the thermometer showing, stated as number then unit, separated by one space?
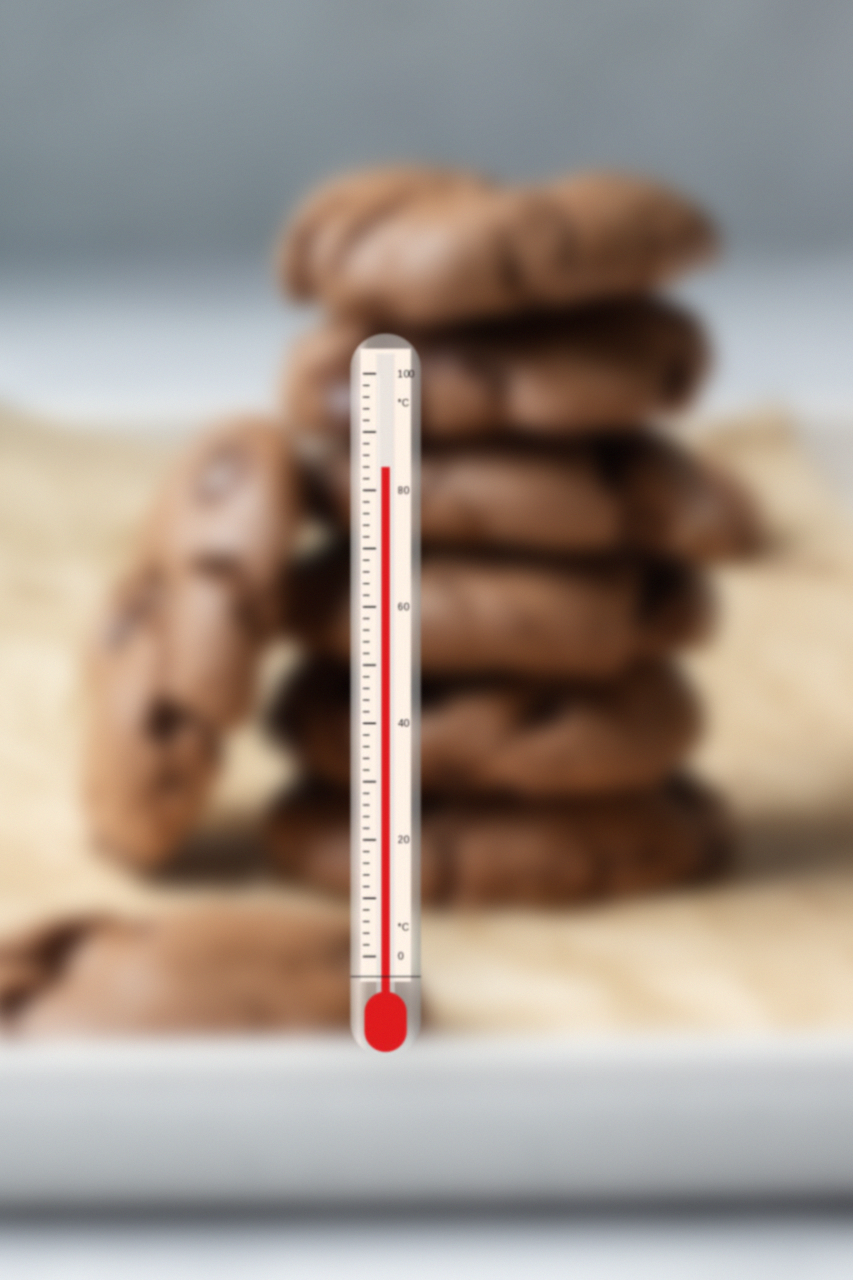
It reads 84 °C
